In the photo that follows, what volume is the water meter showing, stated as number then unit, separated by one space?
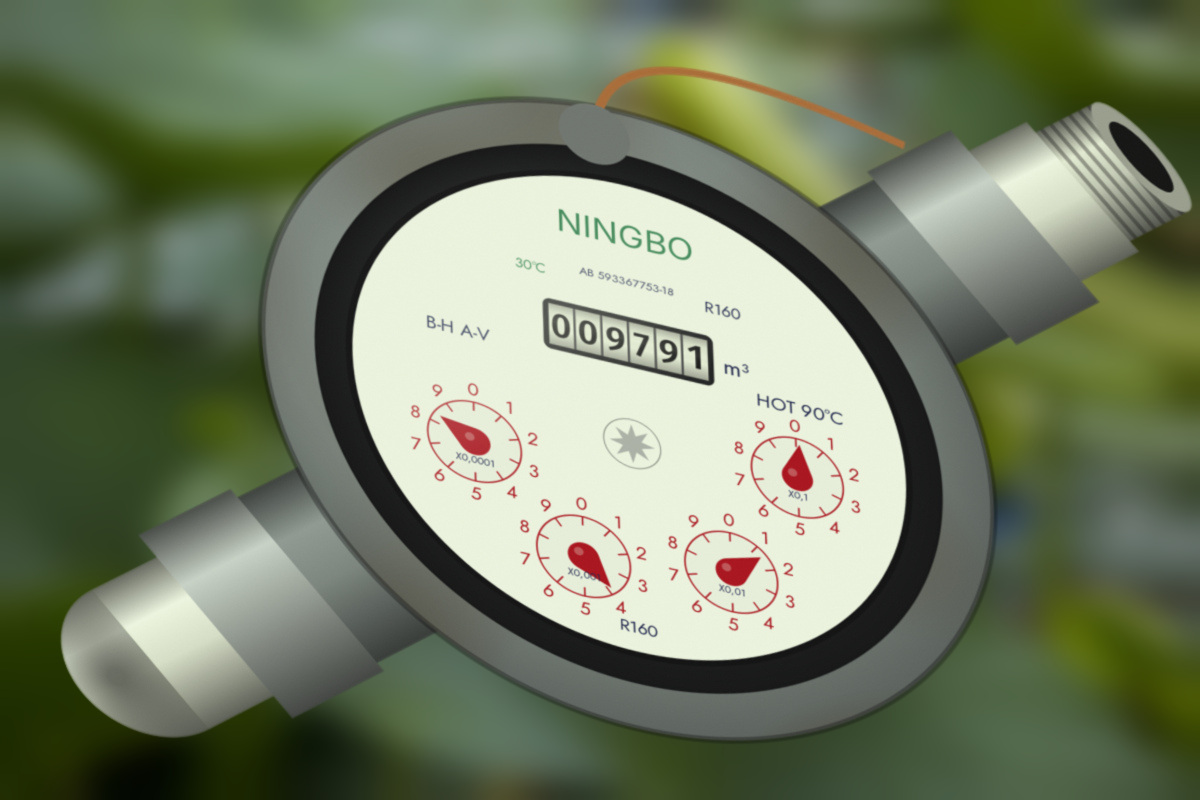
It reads 9791.0138 m³
